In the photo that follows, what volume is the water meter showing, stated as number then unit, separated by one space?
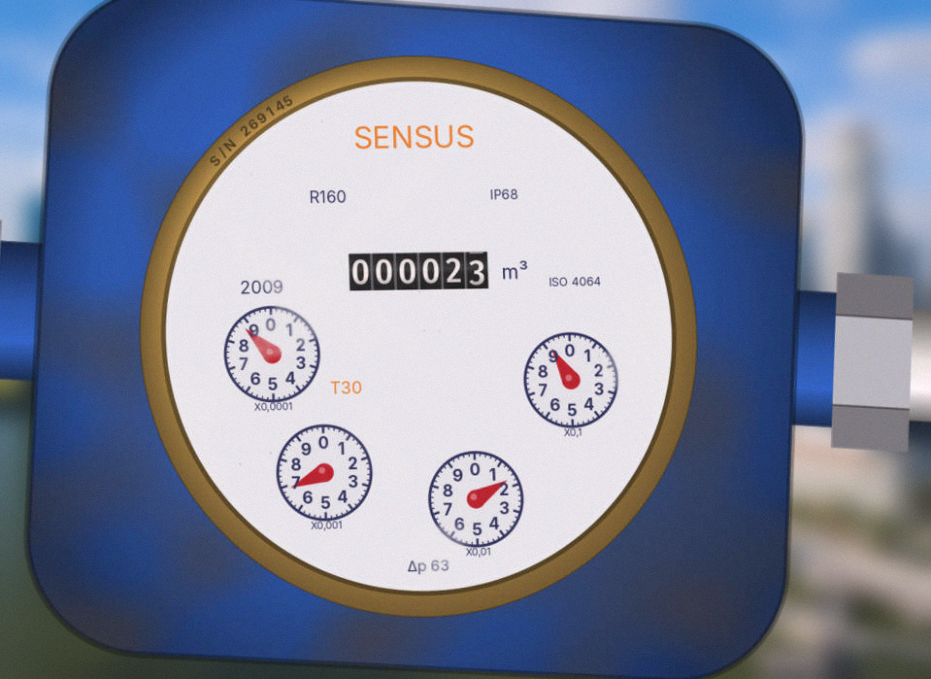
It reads 22.9168 m³
